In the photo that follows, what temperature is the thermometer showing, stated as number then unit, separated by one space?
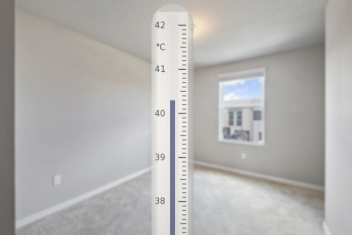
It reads 40.3 °C
